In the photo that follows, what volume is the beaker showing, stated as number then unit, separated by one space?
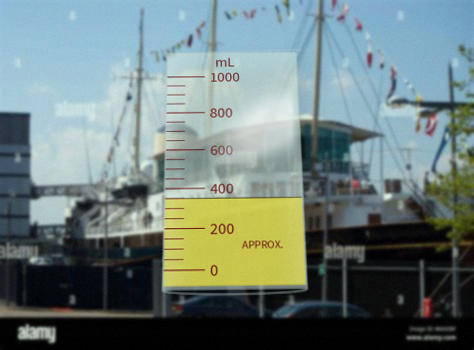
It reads 350 mL
